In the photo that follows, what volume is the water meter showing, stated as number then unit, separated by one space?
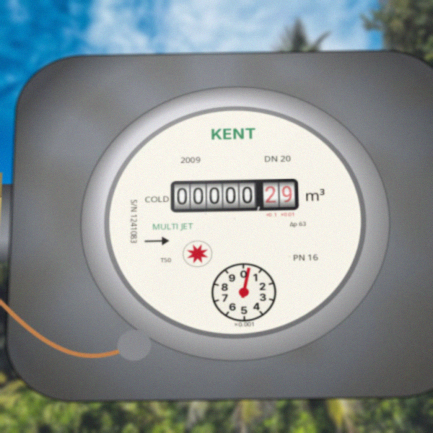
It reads 0.290 m³
